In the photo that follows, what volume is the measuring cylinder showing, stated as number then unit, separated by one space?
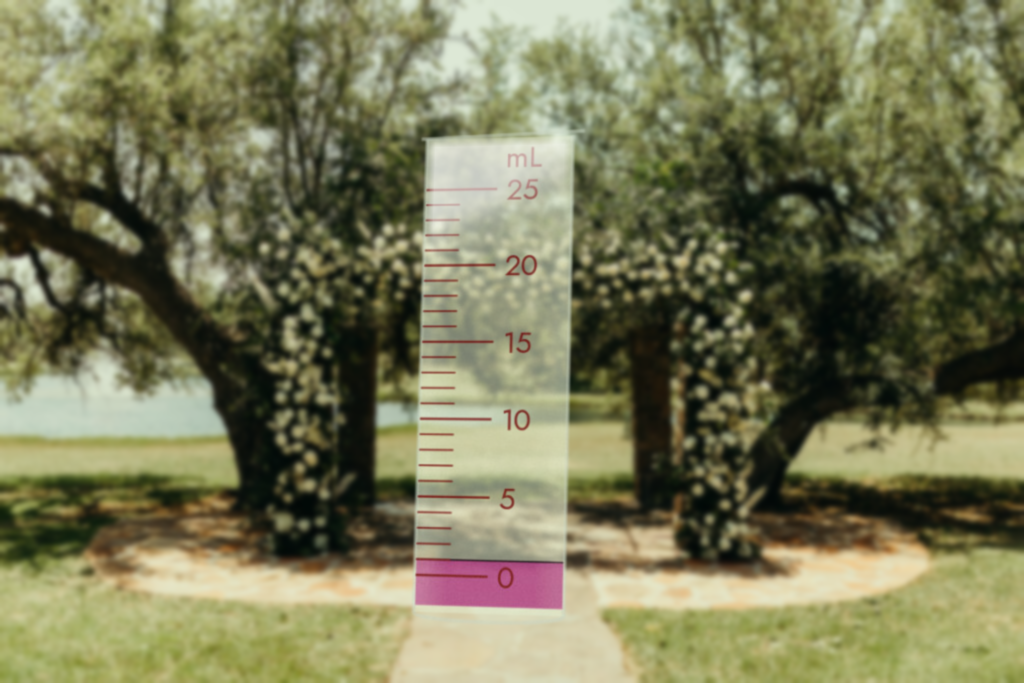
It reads 1 mL
